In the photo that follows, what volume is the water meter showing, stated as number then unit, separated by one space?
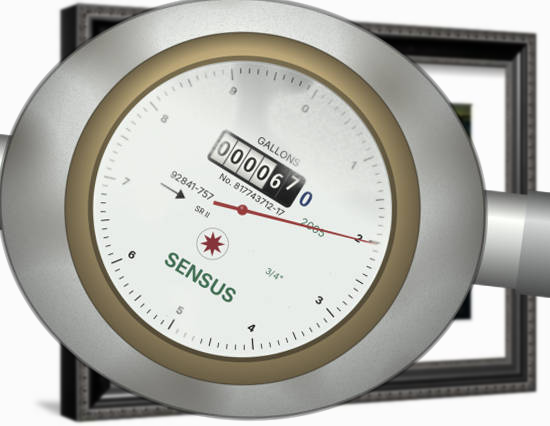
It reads 672.0 gal
